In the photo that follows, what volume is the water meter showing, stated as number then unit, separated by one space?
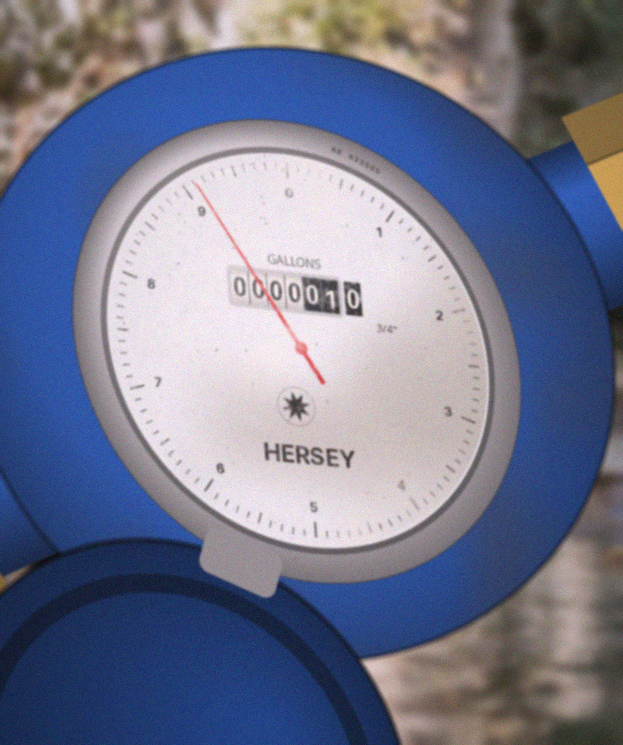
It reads 9.1 gal
